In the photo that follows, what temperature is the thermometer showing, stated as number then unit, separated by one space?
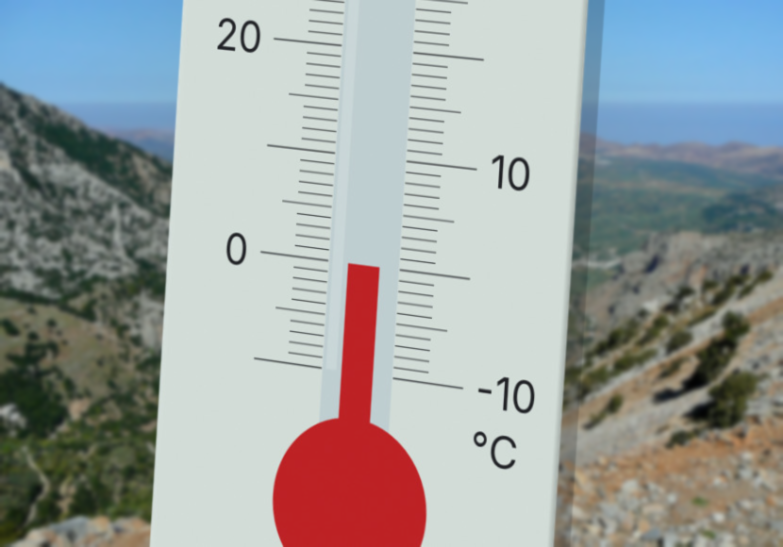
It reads 0 °C
